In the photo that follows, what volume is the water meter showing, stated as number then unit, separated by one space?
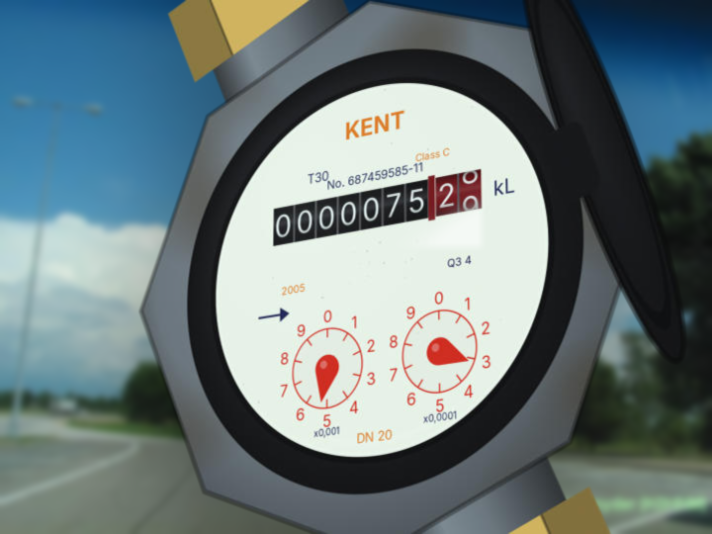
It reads 75.2853 kL
